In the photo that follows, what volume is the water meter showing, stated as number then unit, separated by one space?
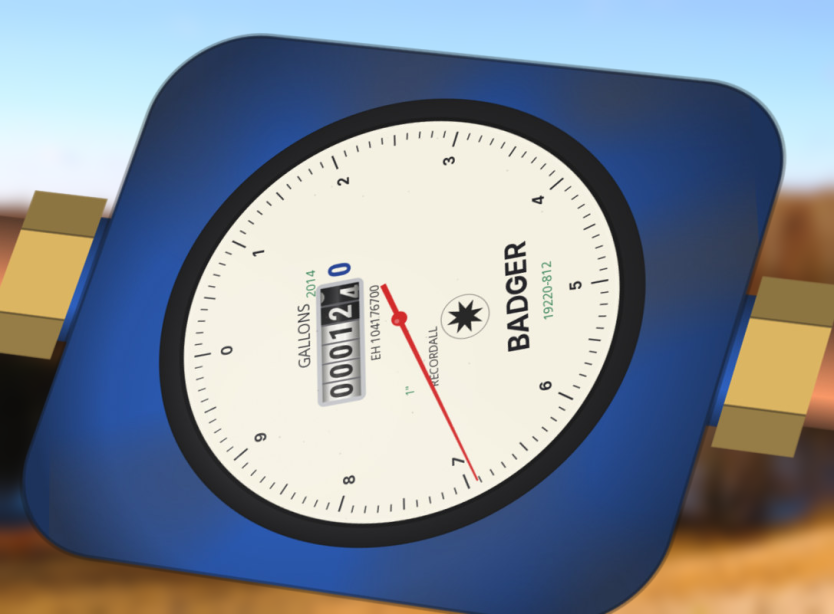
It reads 1236.9 gal
